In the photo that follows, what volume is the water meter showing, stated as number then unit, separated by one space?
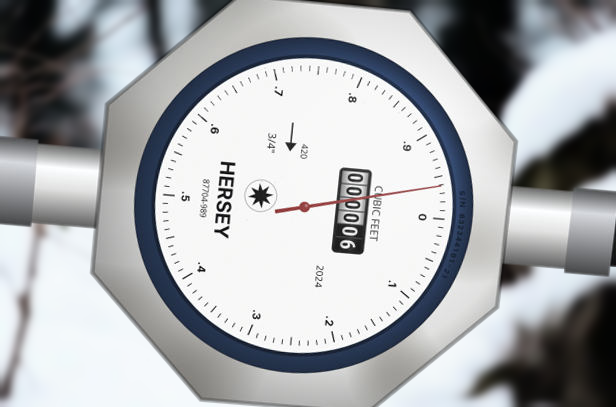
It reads 5.96 ft³
